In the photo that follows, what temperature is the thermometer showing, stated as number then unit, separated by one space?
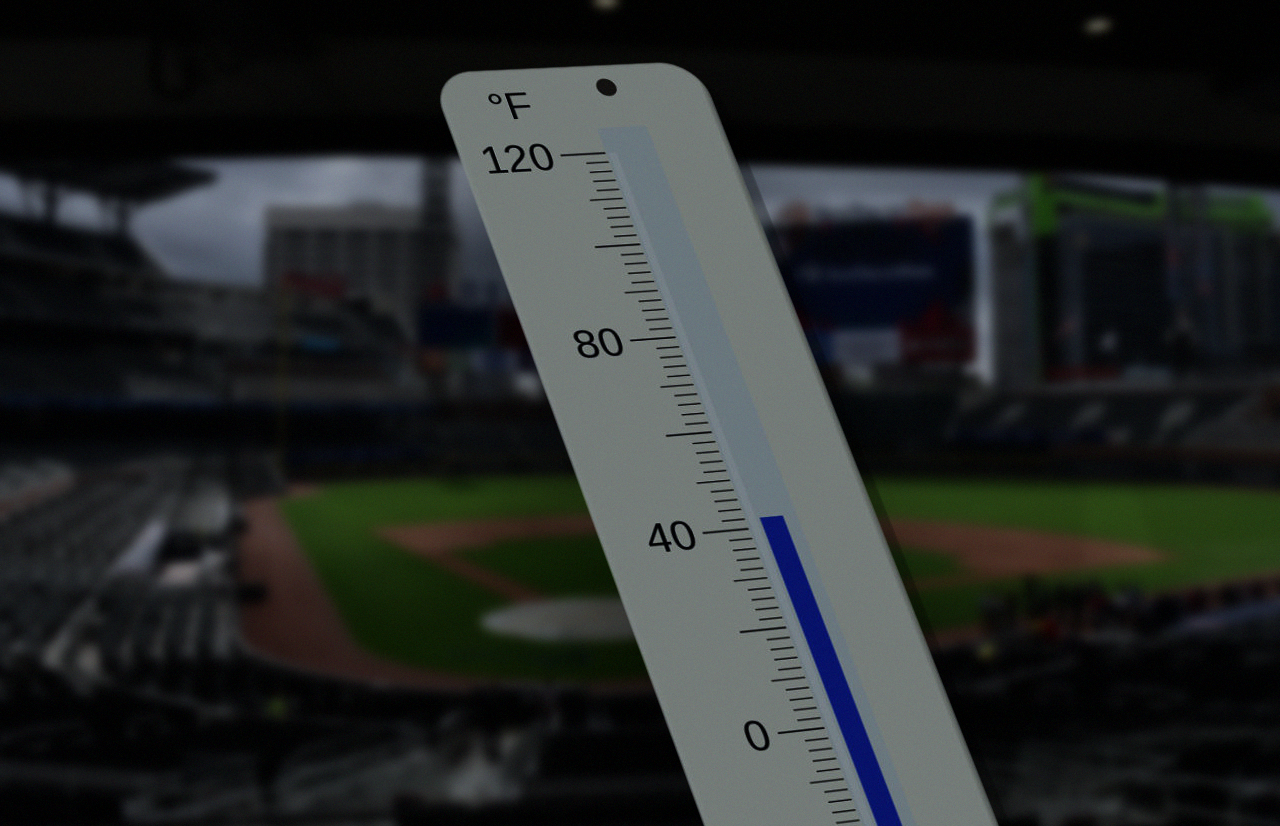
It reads 42 °F
